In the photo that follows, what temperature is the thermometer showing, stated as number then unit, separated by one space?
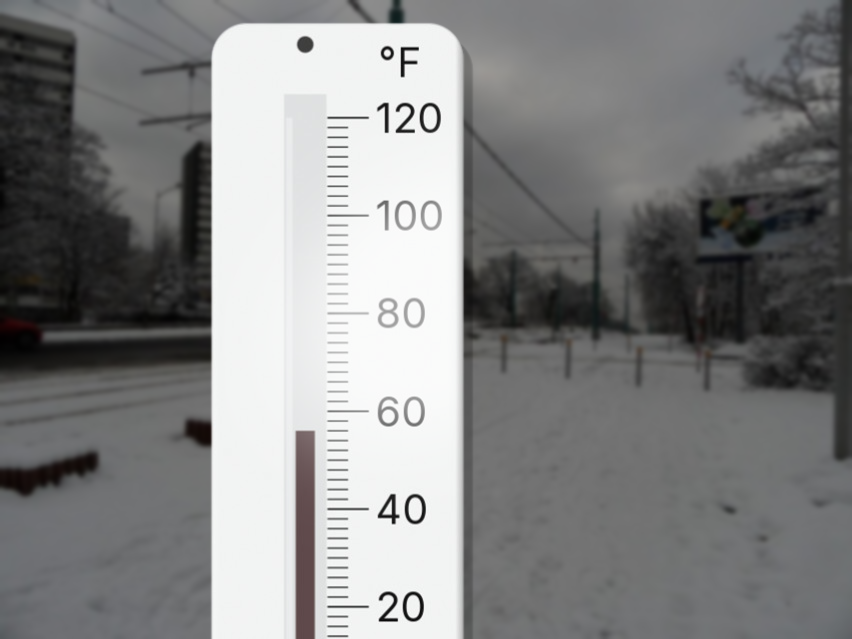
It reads 56 °F
